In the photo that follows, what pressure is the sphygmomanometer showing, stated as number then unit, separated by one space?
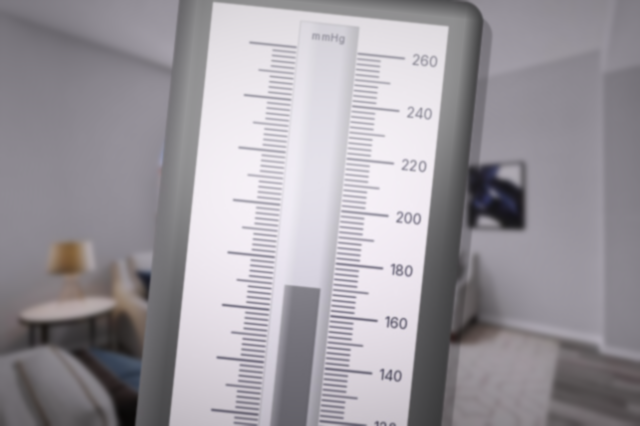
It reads 170 mmHg
